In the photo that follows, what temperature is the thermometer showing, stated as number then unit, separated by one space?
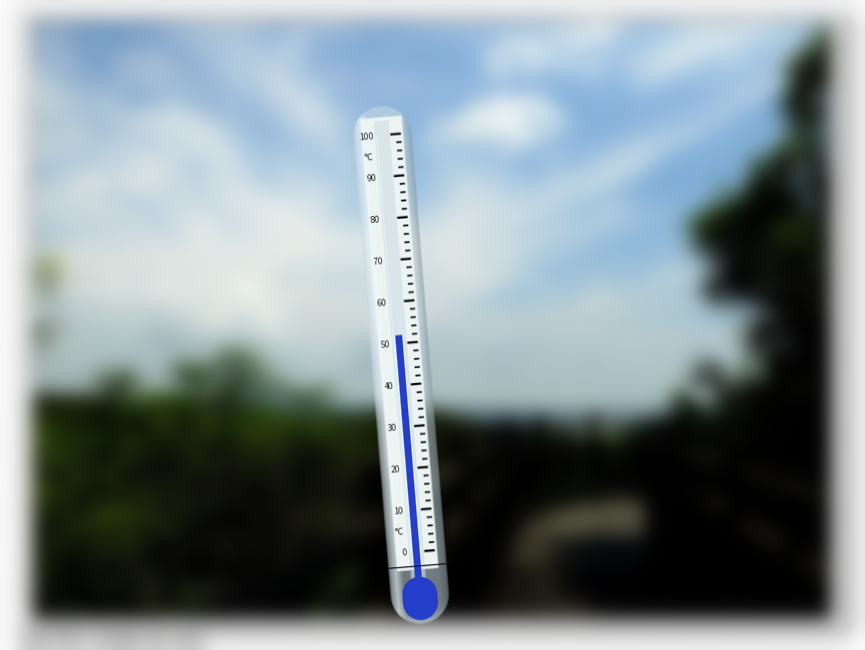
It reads 52 °C
